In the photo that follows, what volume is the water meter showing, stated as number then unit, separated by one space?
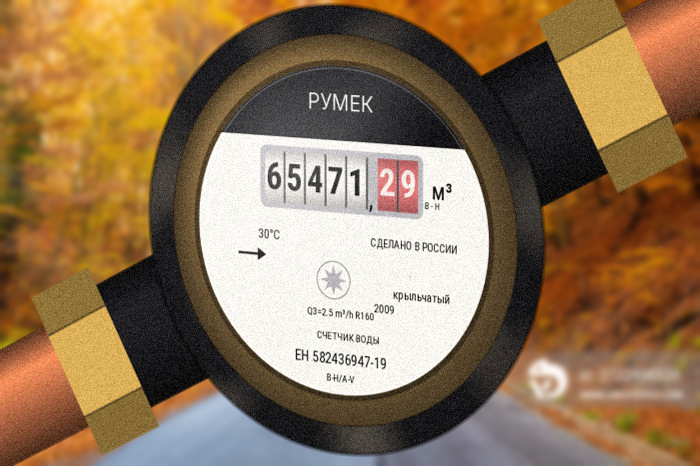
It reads 65471.29 m³
